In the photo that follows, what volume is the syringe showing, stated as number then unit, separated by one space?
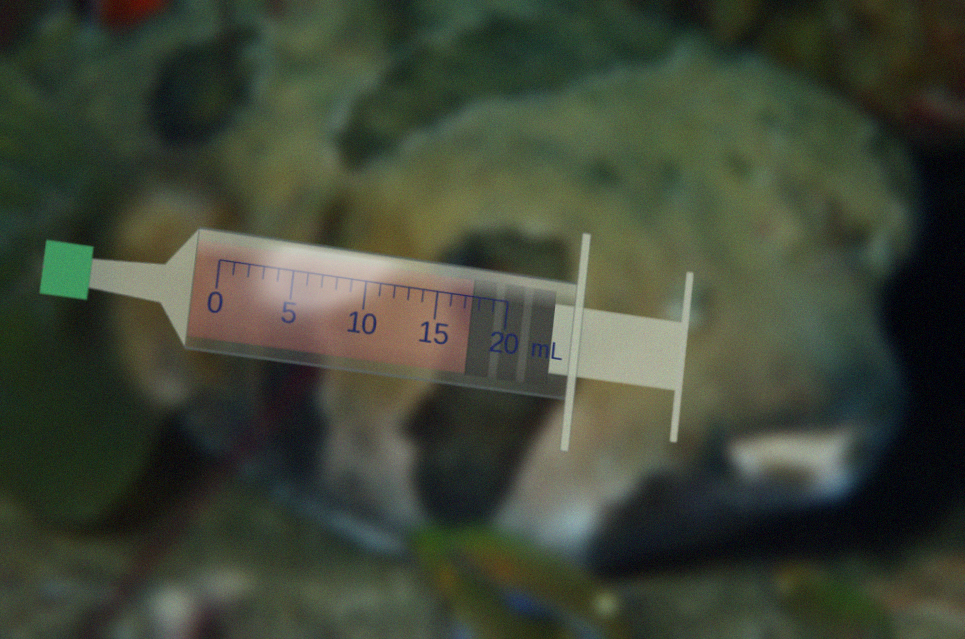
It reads 17.5 mL
